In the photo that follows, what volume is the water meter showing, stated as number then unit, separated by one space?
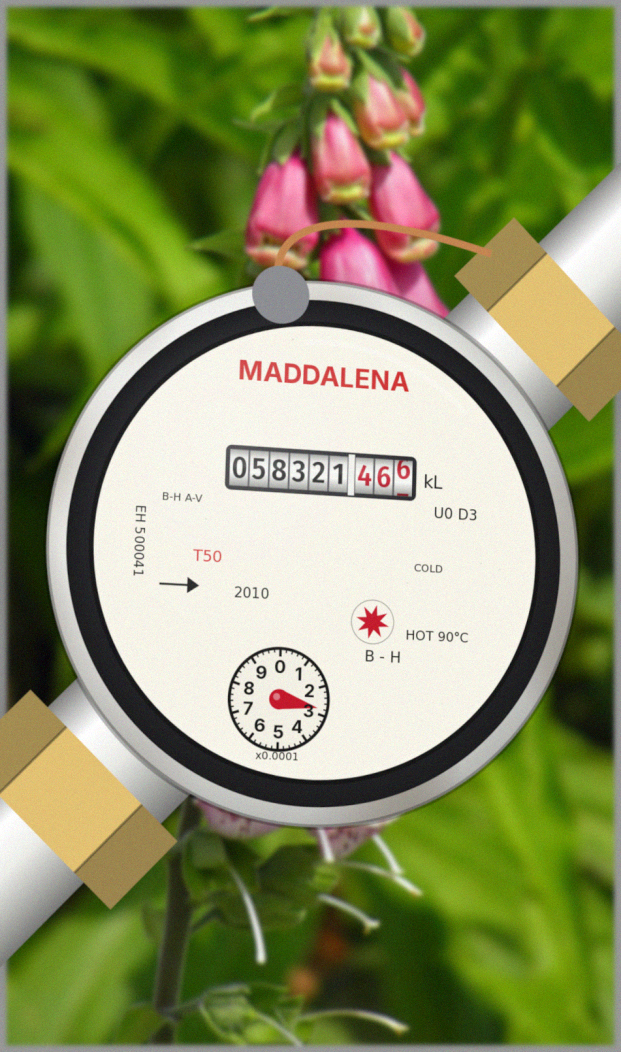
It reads 58321.4662 kL
